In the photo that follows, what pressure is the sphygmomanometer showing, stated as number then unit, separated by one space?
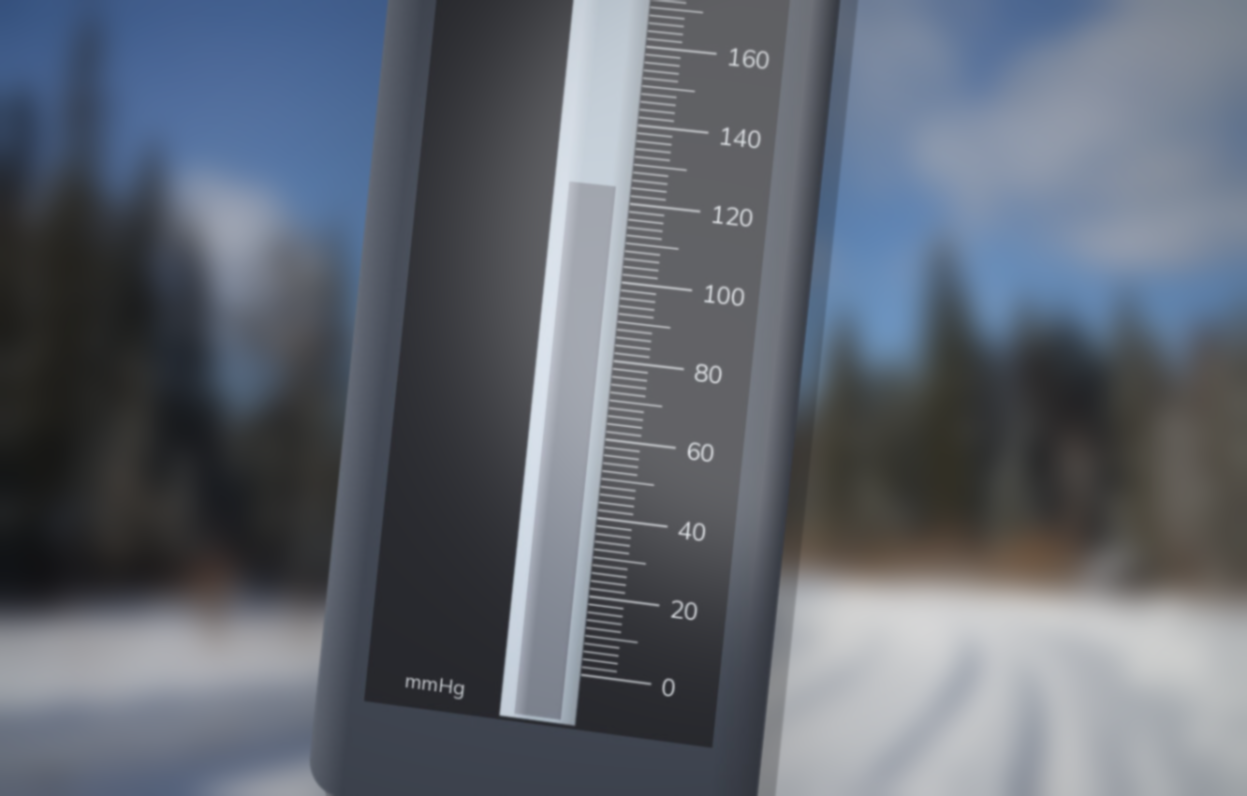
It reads 124 mmHg
